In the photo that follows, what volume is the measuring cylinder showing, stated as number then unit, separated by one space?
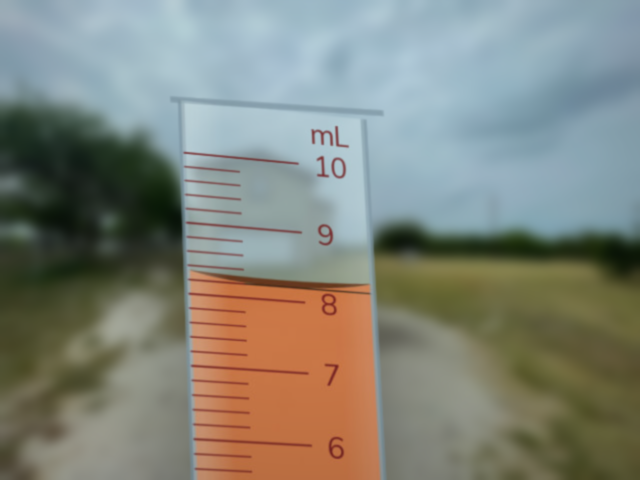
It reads 8.2 mL
